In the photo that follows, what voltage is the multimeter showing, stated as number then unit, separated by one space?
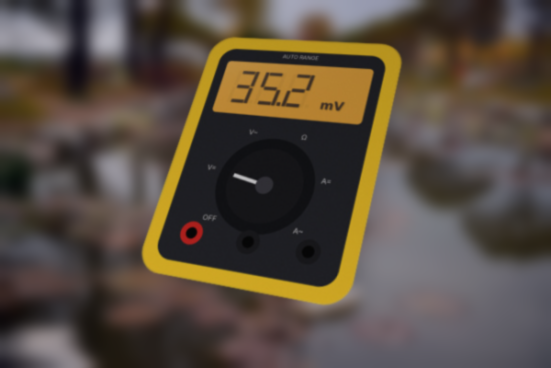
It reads 35.2 mV
